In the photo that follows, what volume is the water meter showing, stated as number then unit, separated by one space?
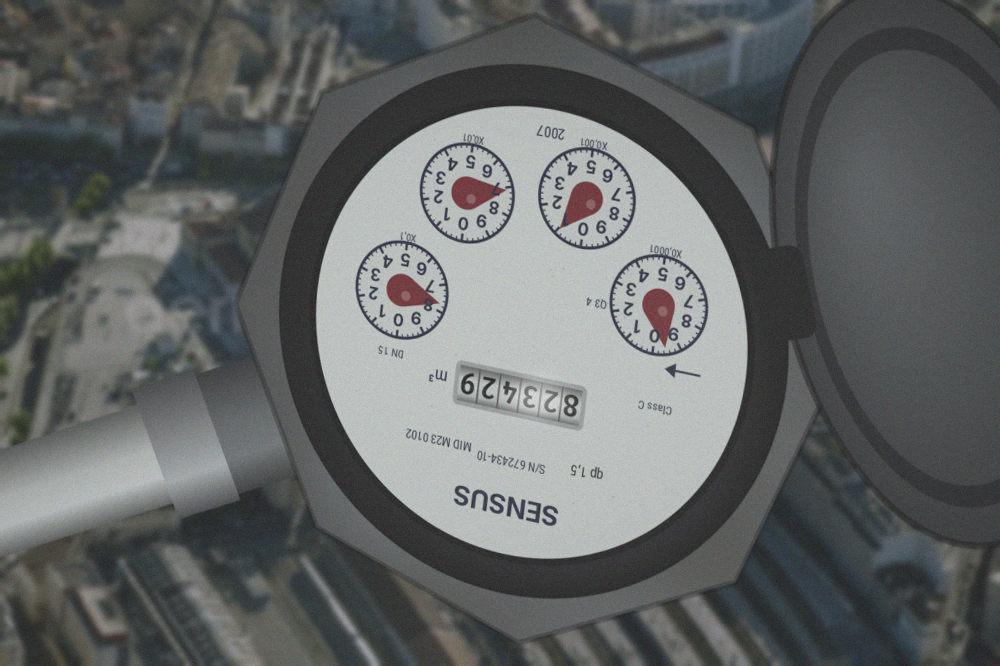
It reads 823429.7709 m³
